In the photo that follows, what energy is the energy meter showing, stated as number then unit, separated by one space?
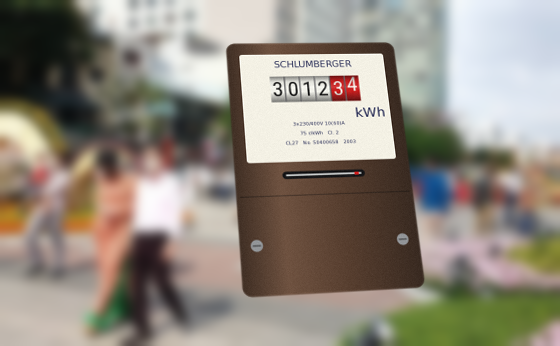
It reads 3012.34 kWh
